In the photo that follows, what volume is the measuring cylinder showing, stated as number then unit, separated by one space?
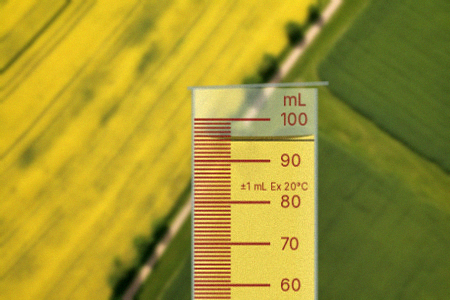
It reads 95 mL
